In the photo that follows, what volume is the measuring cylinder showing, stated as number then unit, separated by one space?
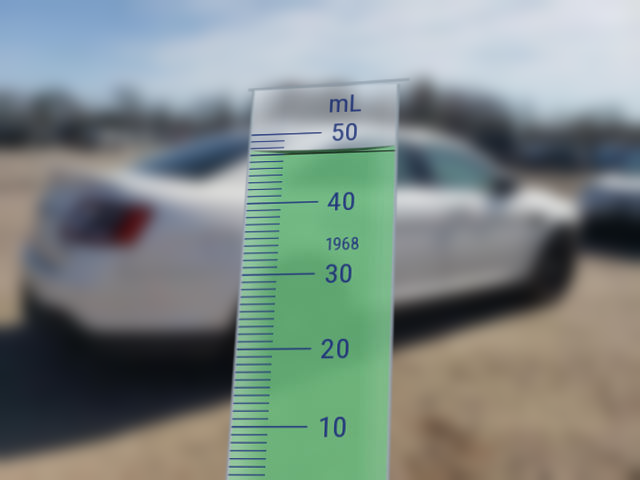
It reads 47 mL
